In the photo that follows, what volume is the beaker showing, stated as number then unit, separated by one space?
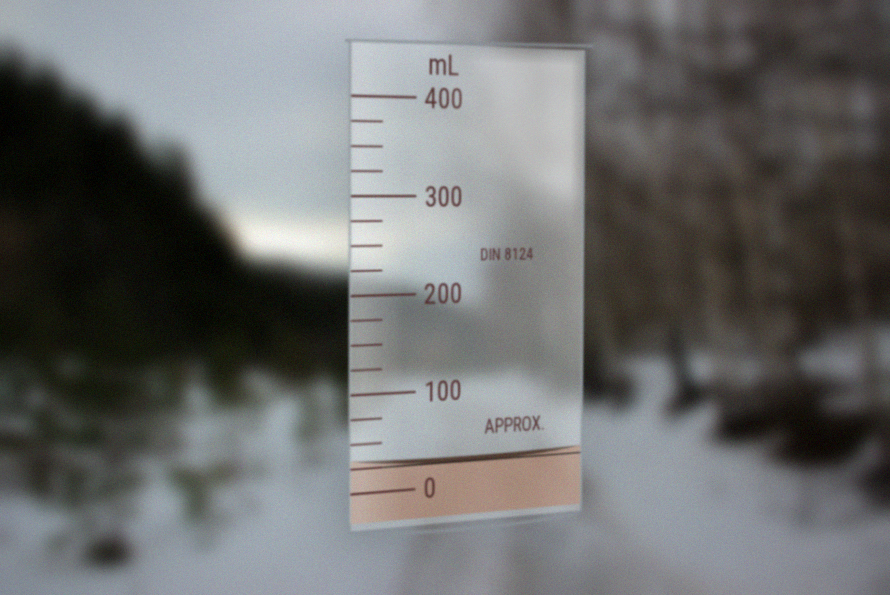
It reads 25 mL
